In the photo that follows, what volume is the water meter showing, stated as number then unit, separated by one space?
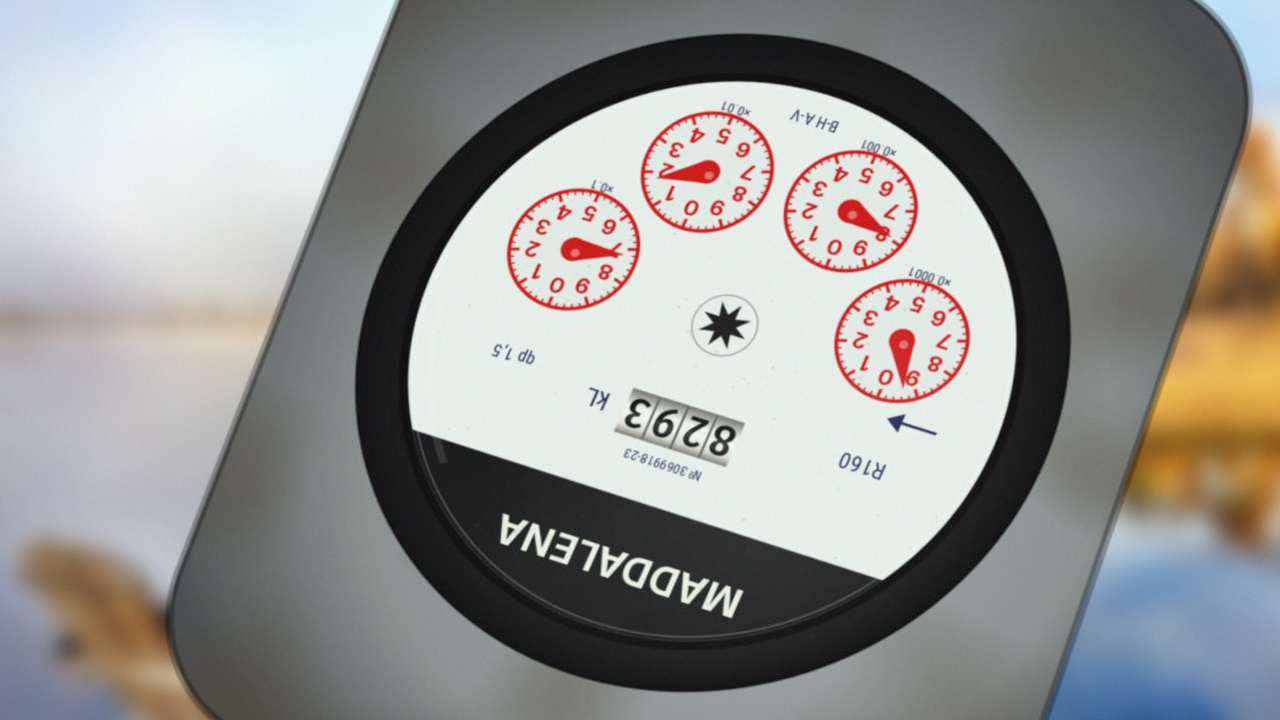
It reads 8293.7179 kL
